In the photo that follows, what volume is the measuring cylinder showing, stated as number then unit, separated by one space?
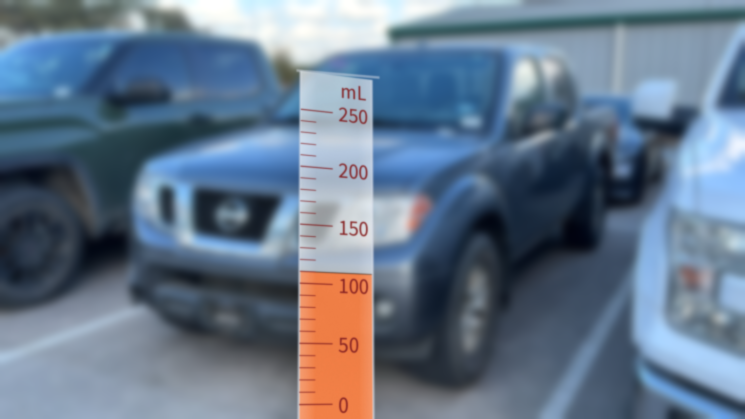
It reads 110 mL
